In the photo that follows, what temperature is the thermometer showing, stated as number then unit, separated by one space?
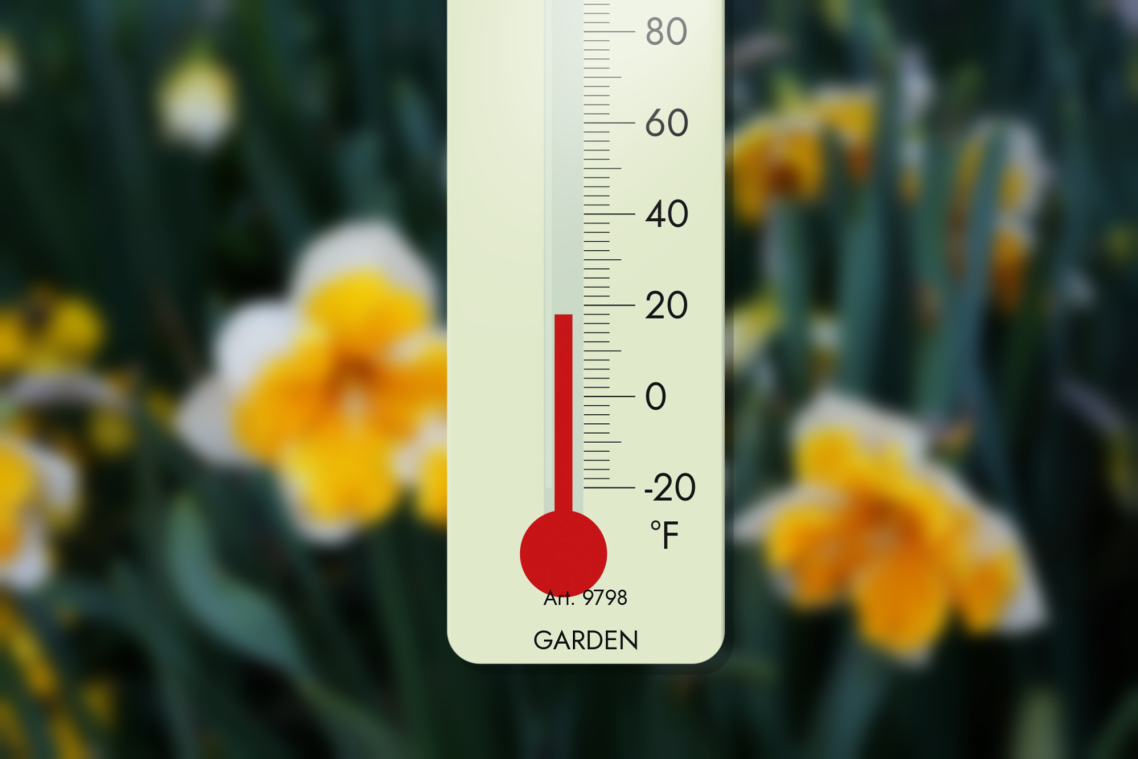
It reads 18 °F
